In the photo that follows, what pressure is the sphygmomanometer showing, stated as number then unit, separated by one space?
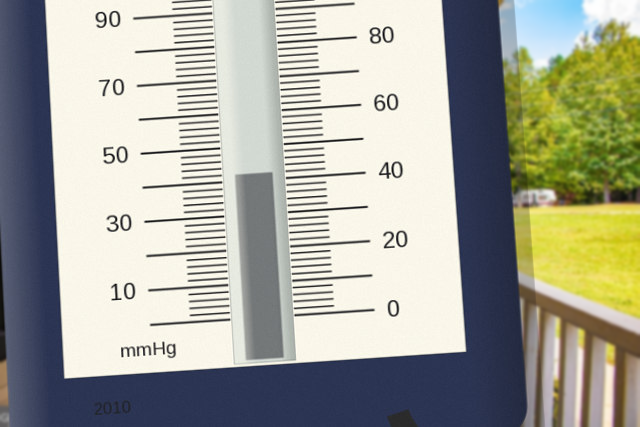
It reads 42 mmHg
